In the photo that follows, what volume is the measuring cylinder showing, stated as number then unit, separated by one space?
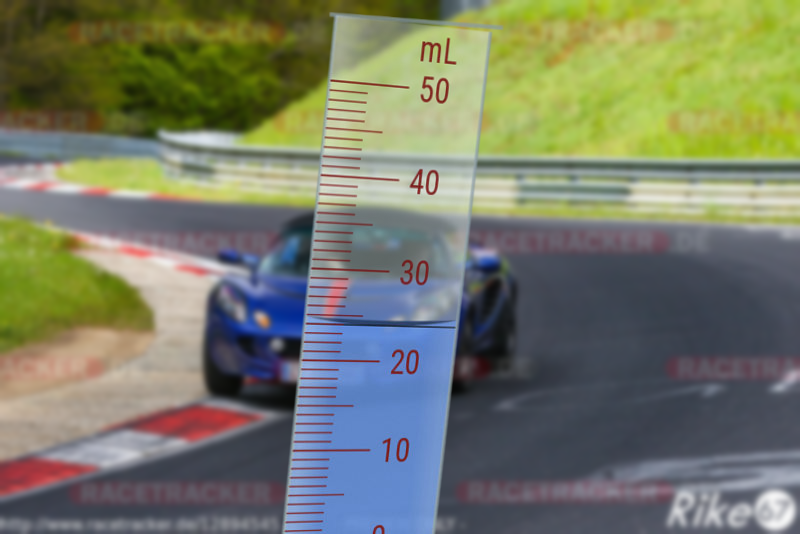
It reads 24 mL
